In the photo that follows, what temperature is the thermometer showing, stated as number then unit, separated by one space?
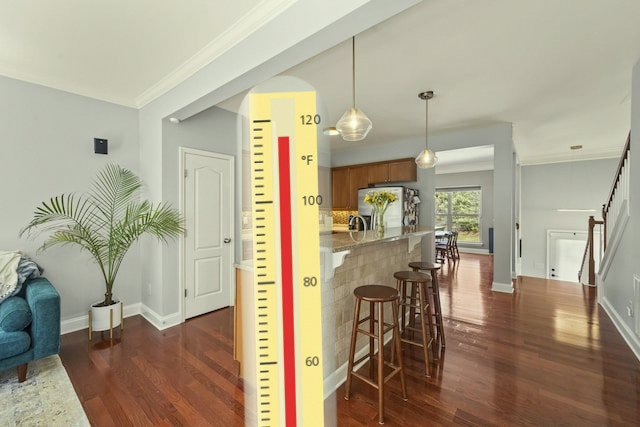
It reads 116 °F
